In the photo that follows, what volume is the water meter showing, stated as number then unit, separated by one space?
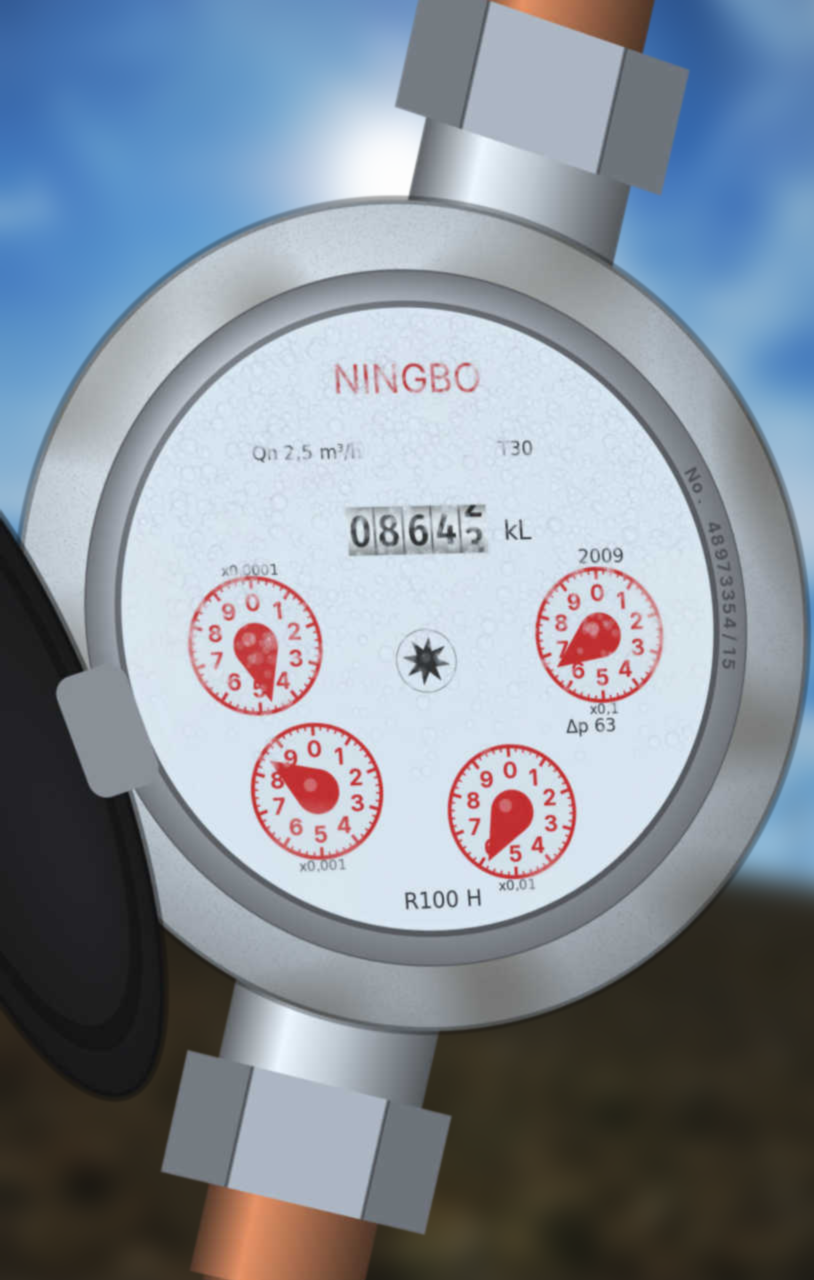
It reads 8642.6584 kL
